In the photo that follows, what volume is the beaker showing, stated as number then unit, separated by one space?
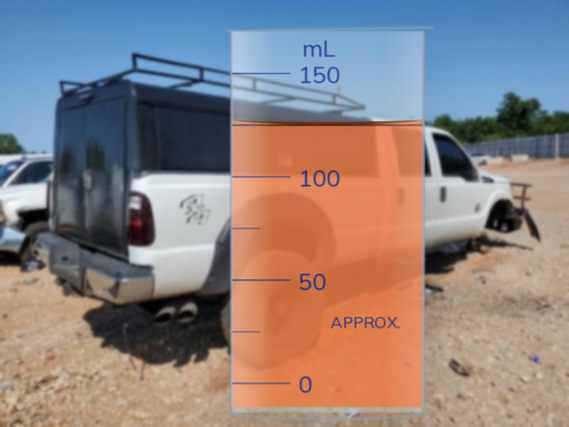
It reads 125 mL
